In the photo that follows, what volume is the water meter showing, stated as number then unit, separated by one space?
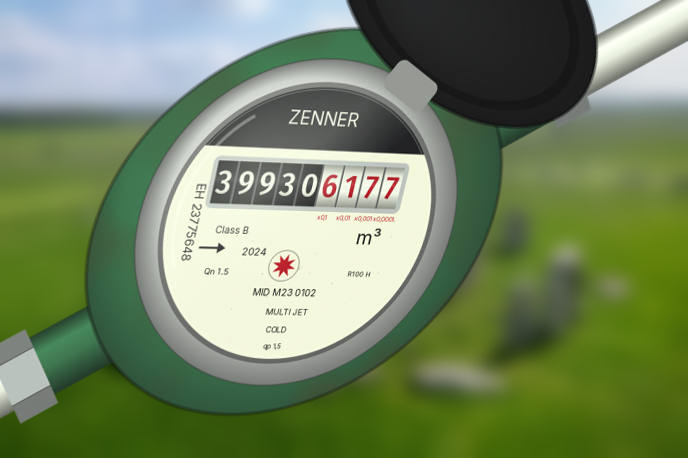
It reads 39930.6177 m³
